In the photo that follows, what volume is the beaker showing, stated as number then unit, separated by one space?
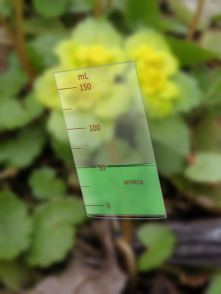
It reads 50 mL
